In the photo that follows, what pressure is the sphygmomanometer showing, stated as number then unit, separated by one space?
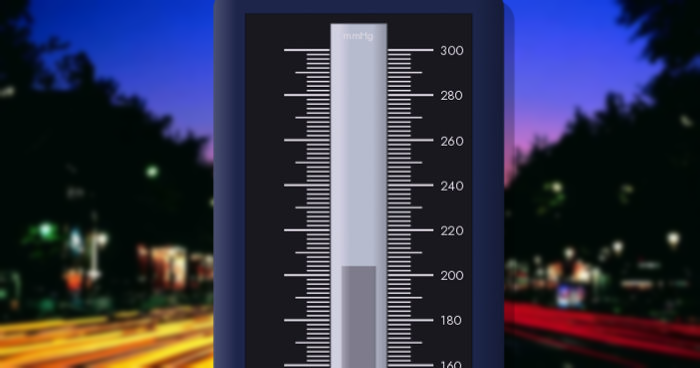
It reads 204 mmHg
